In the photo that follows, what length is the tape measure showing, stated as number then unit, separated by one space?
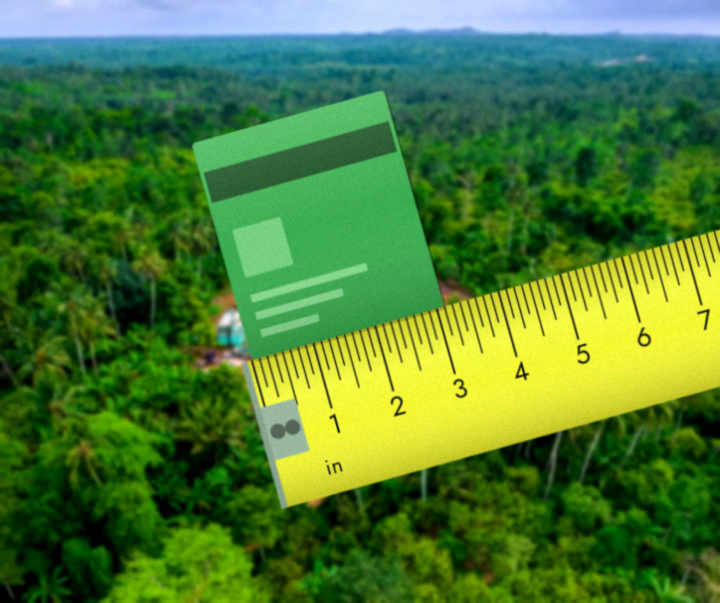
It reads 3.125 in
